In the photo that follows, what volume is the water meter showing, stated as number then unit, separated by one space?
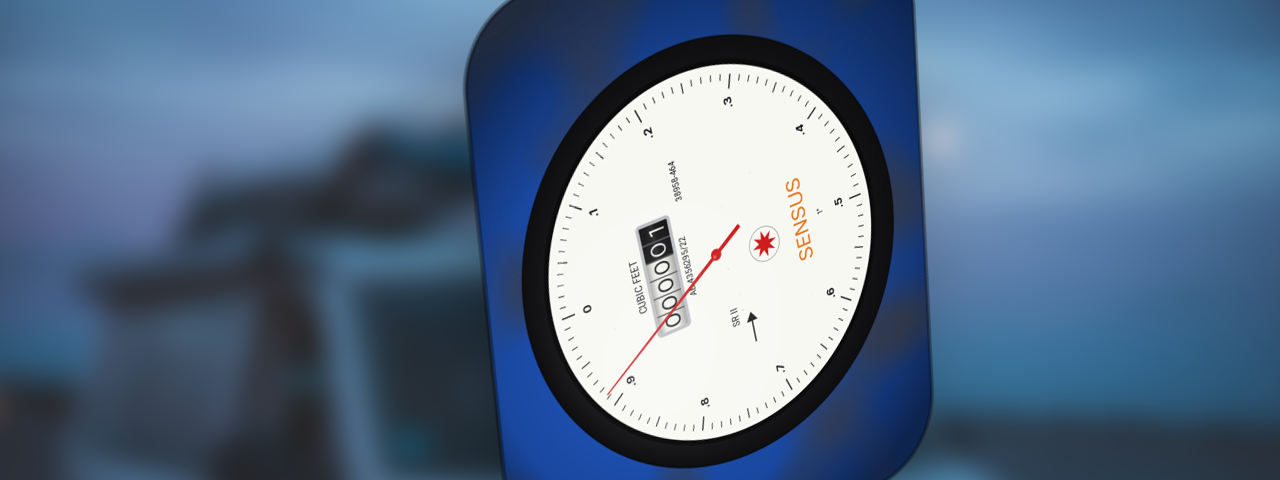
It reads 0.91 ft³
